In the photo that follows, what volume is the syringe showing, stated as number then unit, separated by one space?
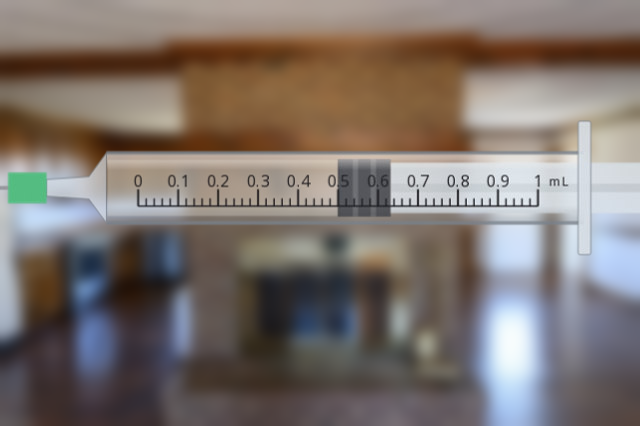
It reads 0.5 mL
